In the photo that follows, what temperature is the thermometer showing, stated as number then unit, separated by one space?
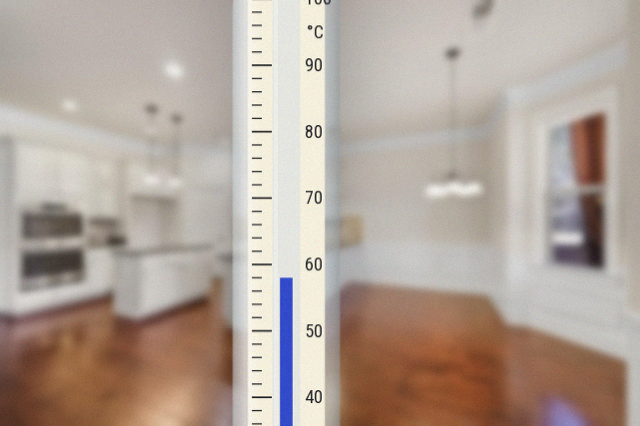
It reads 58 °C
